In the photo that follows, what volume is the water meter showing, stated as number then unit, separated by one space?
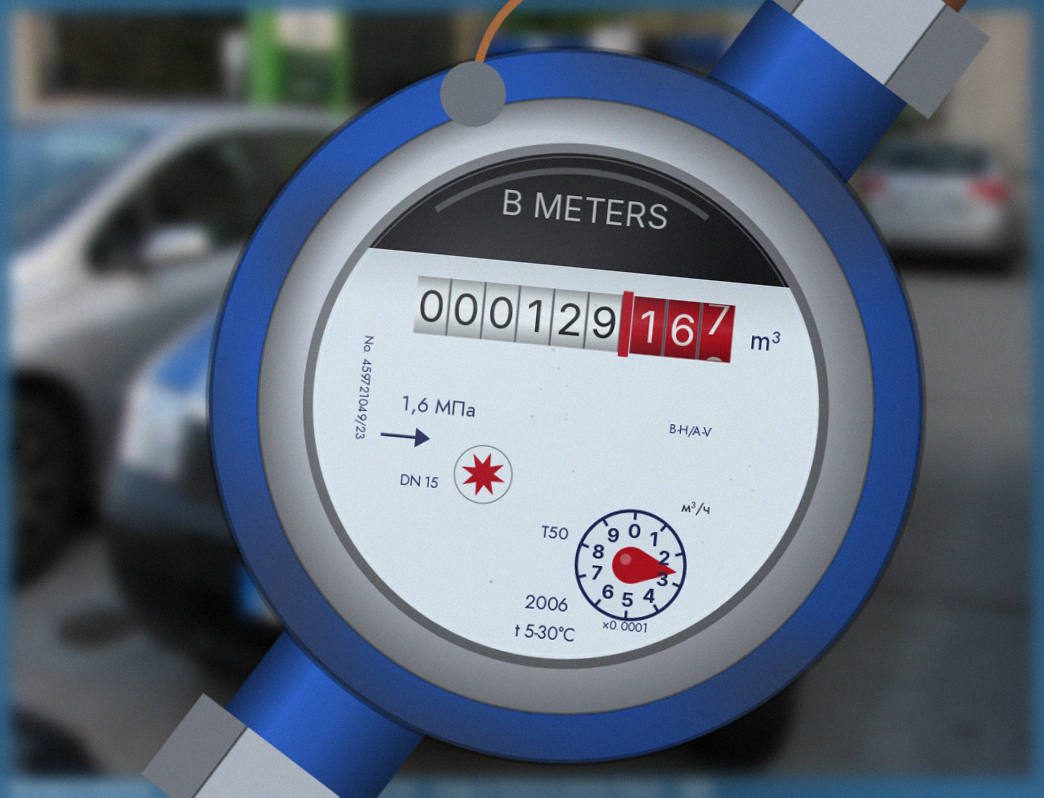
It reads 129.1672 m³
